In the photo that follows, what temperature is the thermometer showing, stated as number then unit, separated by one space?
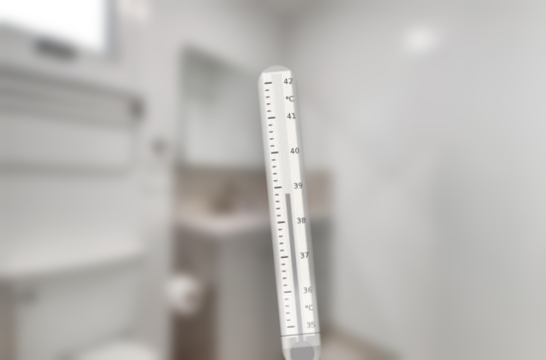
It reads 38.8 °C
